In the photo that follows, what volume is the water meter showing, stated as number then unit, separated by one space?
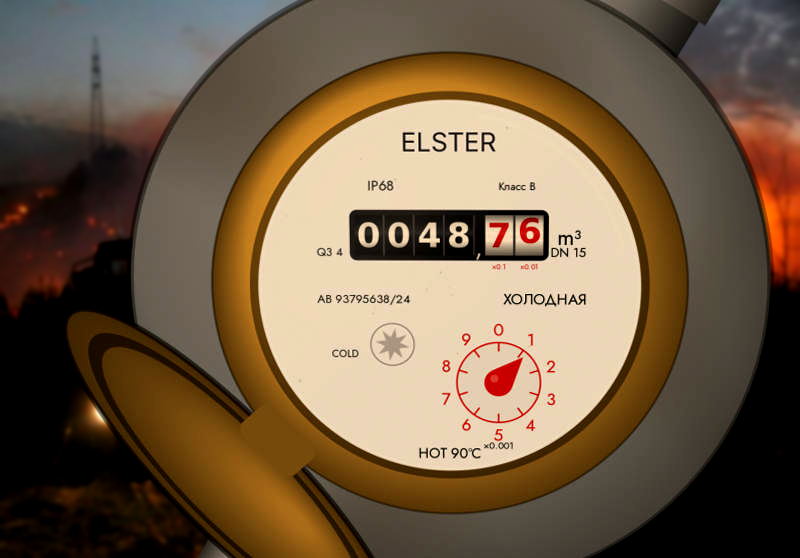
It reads 48.761 m³
